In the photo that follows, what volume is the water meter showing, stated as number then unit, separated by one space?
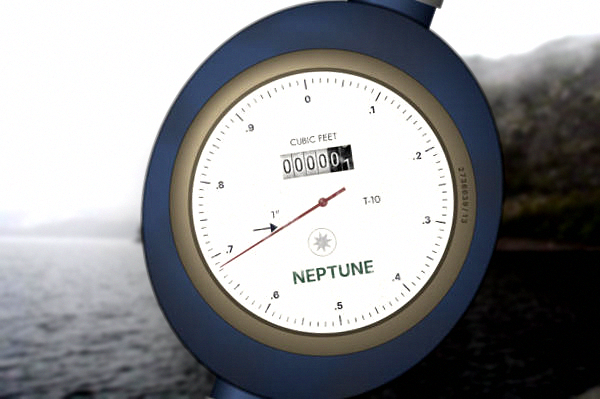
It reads 0.68 ft³
